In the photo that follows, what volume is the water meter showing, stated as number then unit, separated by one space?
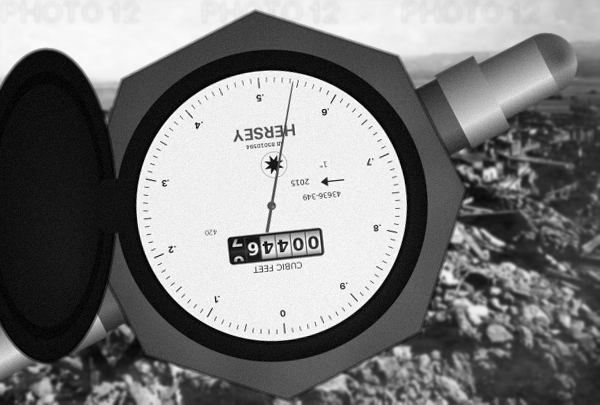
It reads 4466.54 ft³
